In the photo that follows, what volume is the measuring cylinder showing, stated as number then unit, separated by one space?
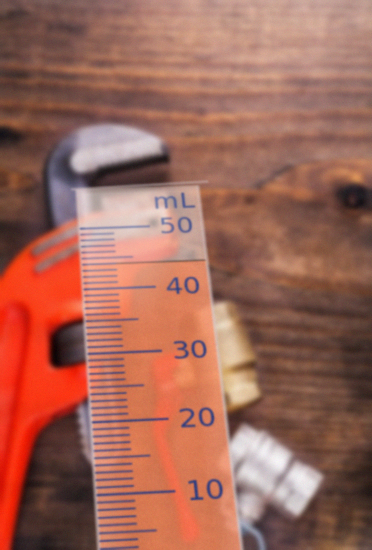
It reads 44 mL
